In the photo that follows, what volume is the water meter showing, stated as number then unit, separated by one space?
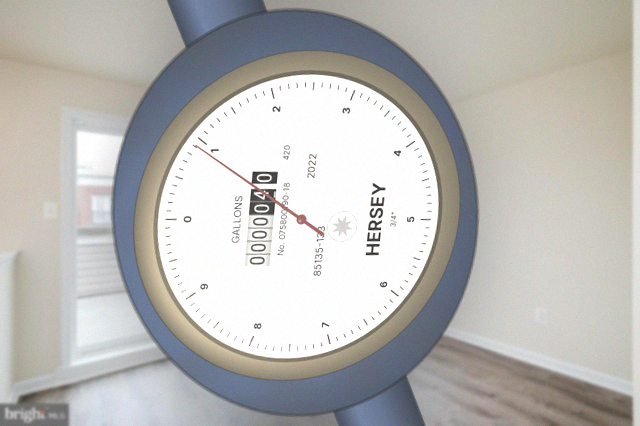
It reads 40.9 gal
